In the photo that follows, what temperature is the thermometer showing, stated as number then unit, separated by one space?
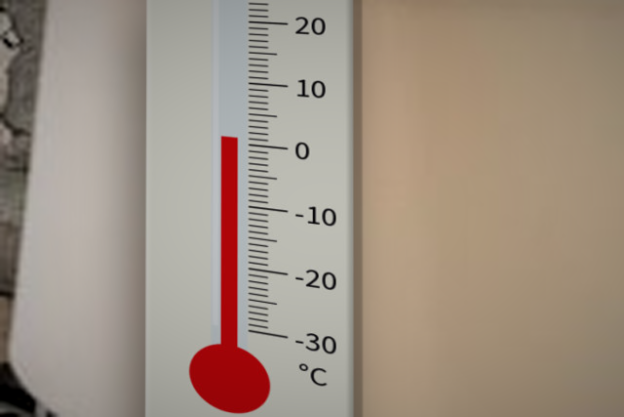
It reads 1 °C
